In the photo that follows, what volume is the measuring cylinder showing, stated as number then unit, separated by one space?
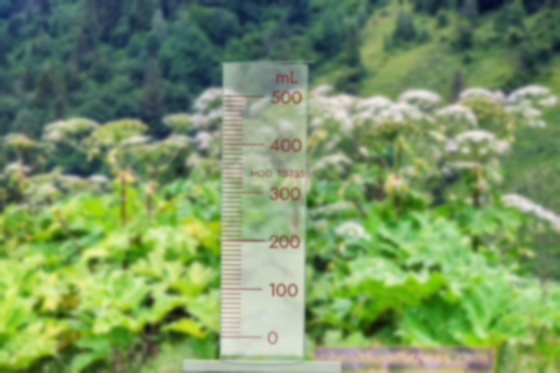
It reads 200 mL
